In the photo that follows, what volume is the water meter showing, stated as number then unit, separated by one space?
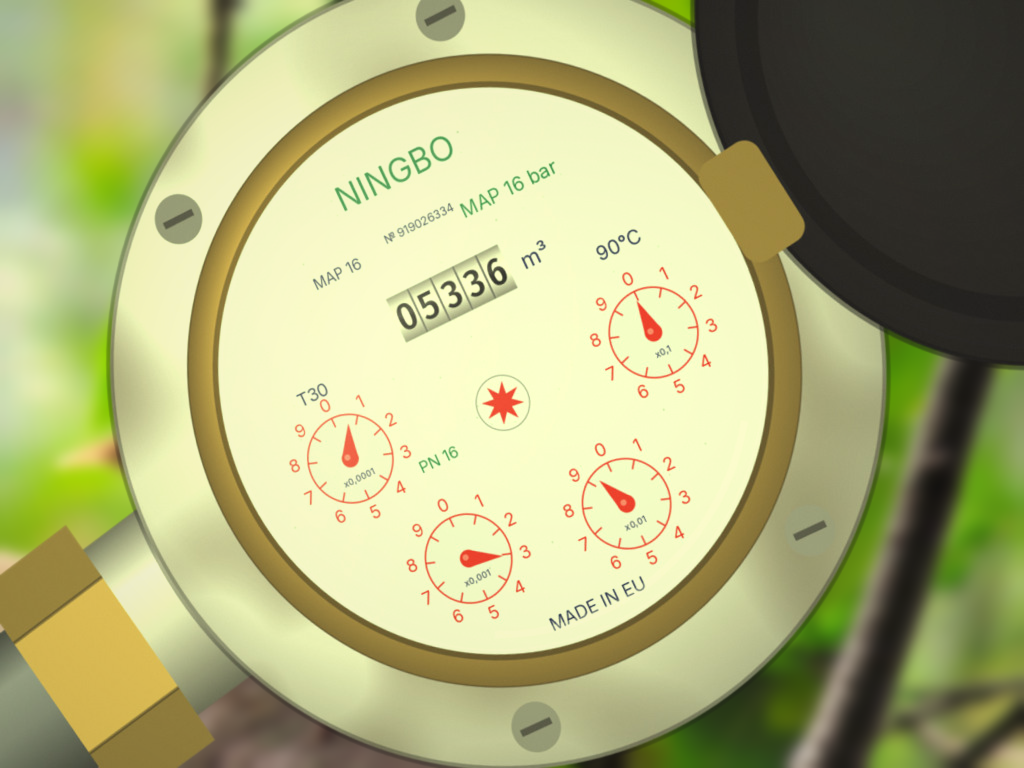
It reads 5335.9930 m³
